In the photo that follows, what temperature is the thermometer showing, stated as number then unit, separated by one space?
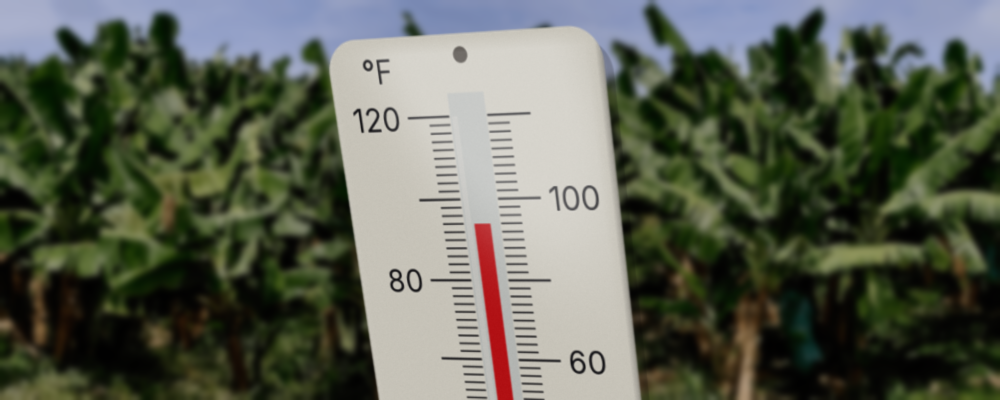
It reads 94 °F
